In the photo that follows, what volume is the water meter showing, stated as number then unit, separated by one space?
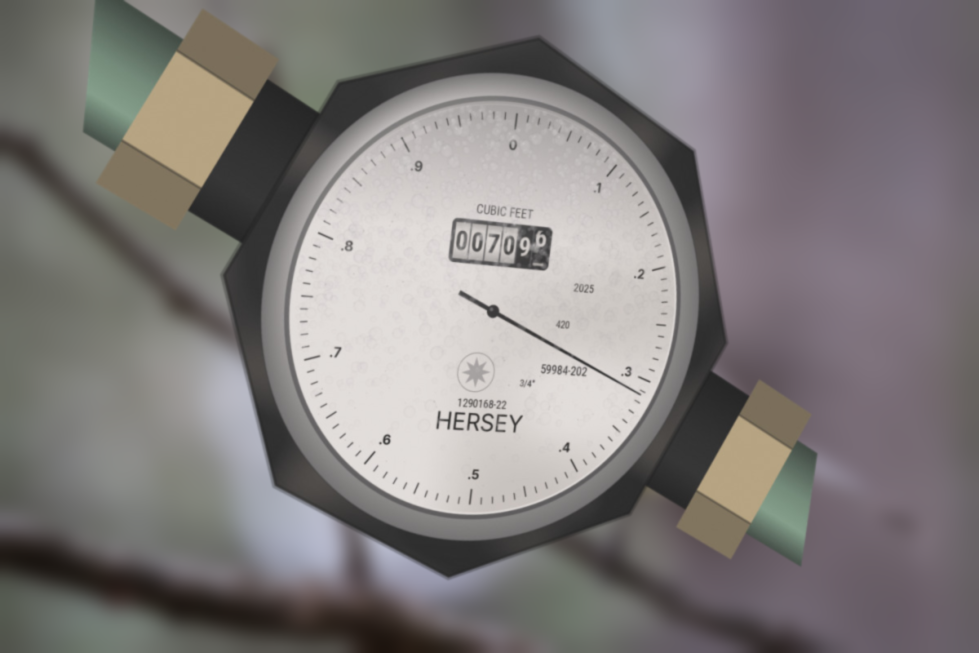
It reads 7096.31 ft³
